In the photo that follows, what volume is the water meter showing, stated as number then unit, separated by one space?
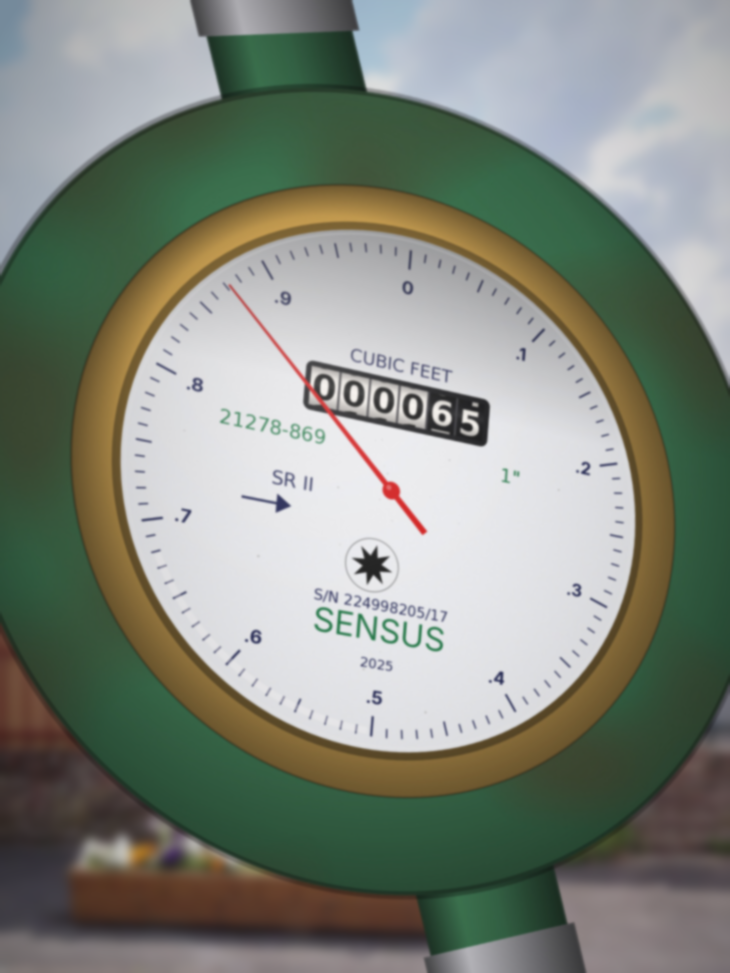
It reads 64.87 ft³
